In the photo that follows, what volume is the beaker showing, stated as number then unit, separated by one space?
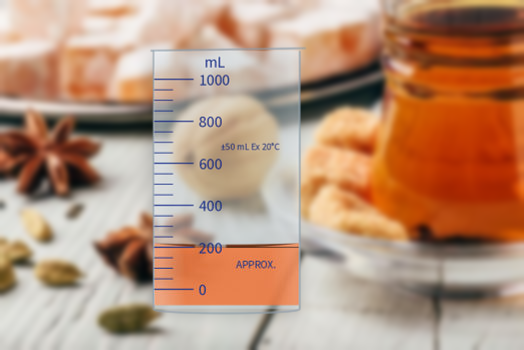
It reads 200 mL
